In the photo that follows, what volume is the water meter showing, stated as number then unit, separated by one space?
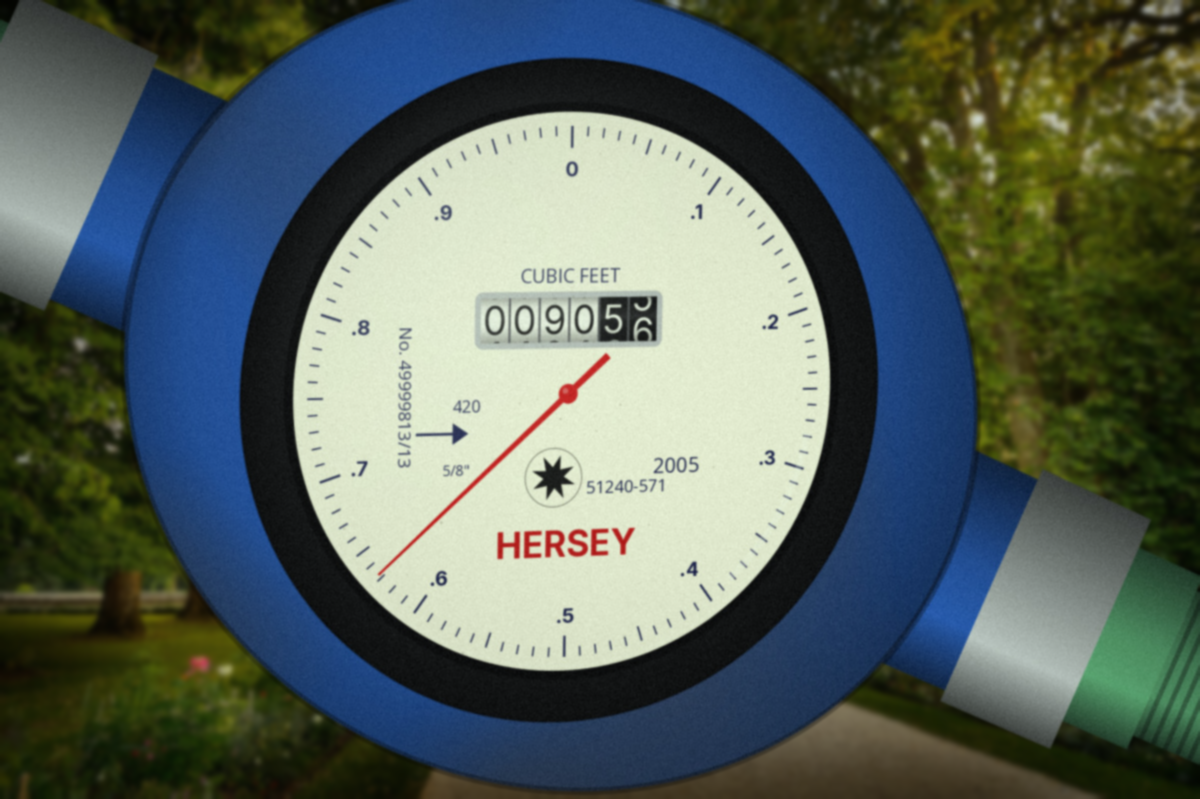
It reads 9055.63 ft³
